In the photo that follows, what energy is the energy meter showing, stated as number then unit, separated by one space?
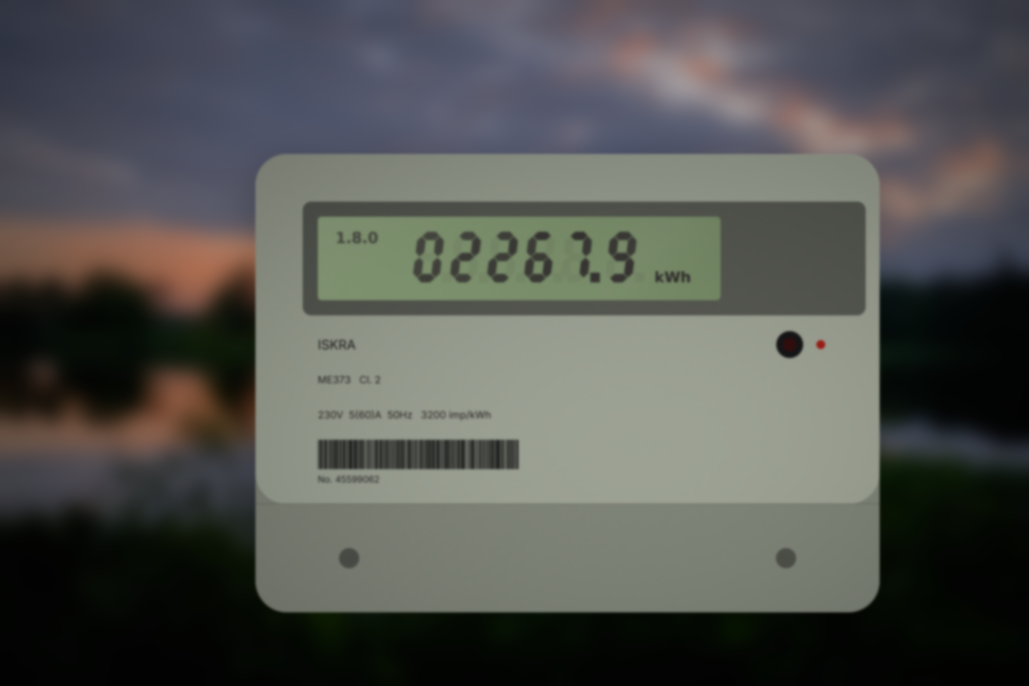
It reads 2267.9 kWh
